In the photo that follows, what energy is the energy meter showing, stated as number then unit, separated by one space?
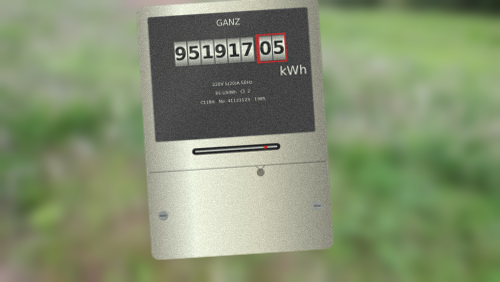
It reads 951917.05 kWh
